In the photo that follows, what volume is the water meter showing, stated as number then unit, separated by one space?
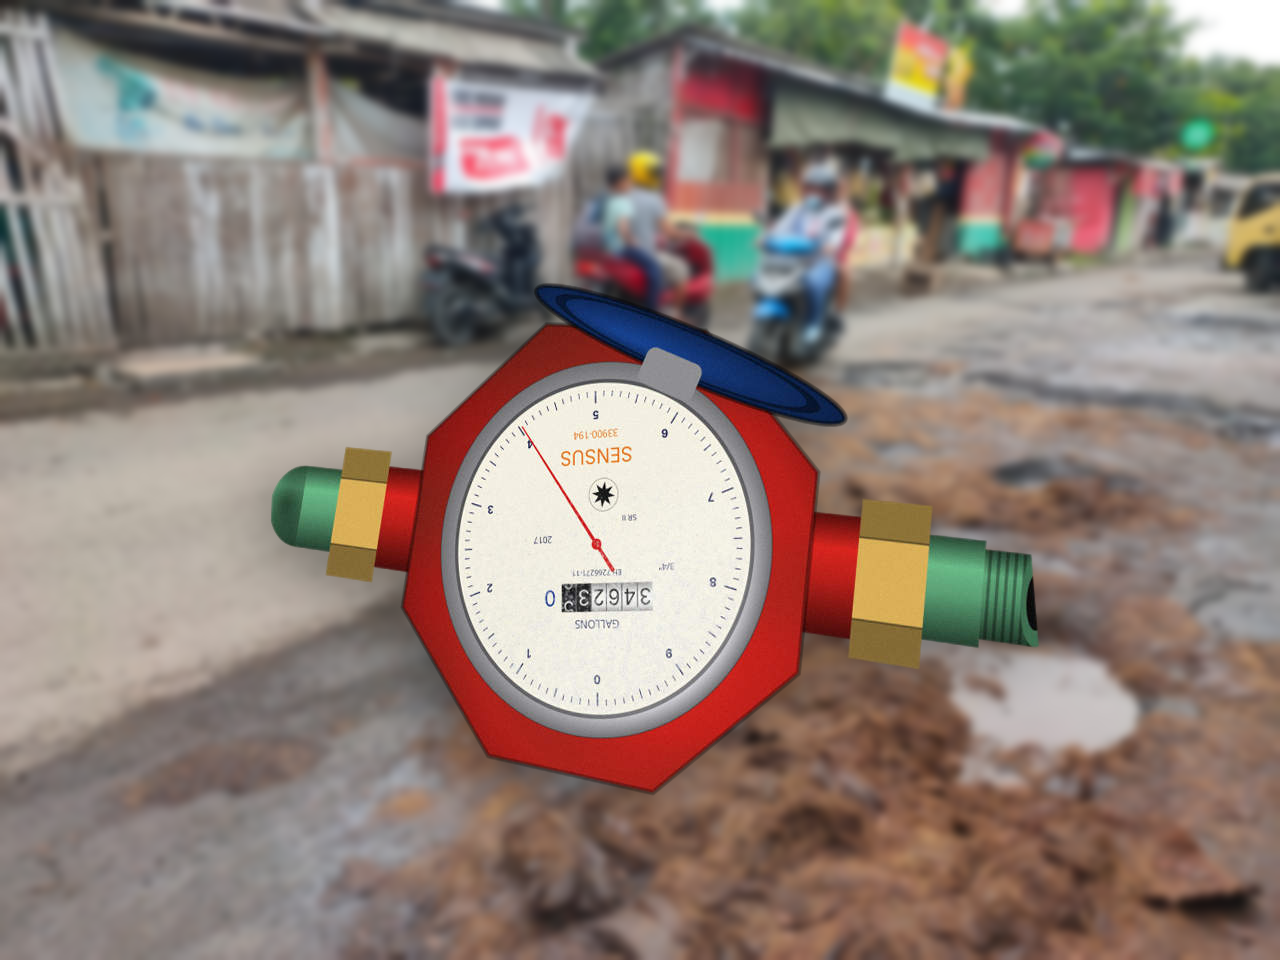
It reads 3462354.0 gal
